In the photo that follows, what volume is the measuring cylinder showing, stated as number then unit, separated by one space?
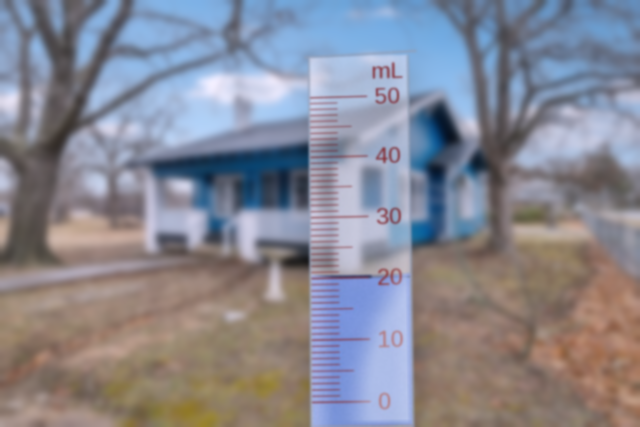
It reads 20 mL
